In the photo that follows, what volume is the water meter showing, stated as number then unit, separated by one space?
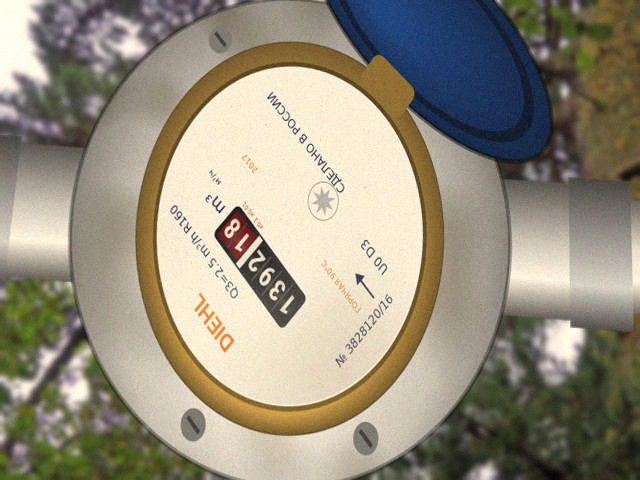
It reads 1392.18 m³
